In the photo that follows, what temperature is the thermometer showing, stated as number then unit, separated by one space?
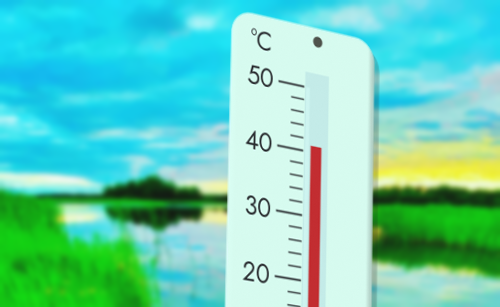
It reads 41 °C
